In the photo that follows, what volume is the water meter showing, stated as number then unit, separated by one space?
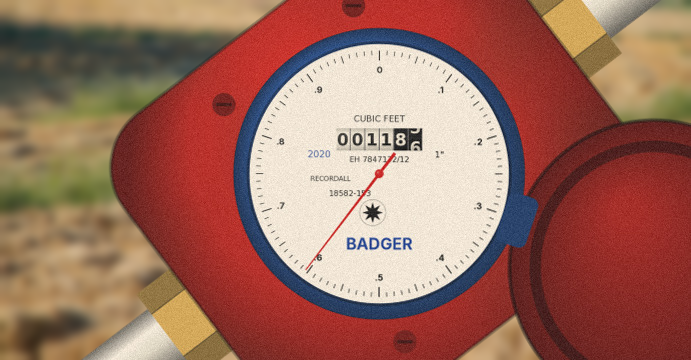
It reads 1185.60 ft³
